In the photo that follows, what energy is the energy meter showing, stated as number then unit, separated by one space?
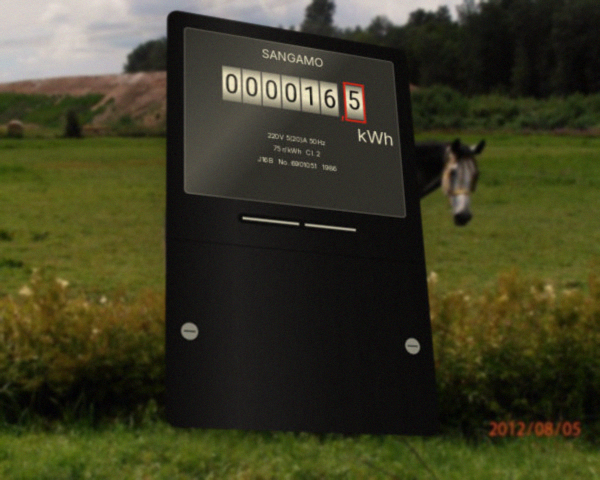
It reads 16.5 kWh
